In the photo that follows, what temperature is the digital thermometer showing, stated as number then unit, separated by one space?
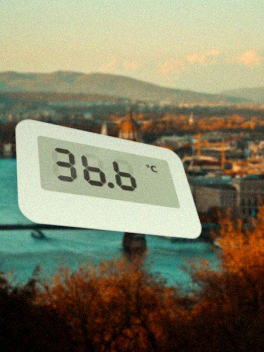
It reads 36.6 °C
